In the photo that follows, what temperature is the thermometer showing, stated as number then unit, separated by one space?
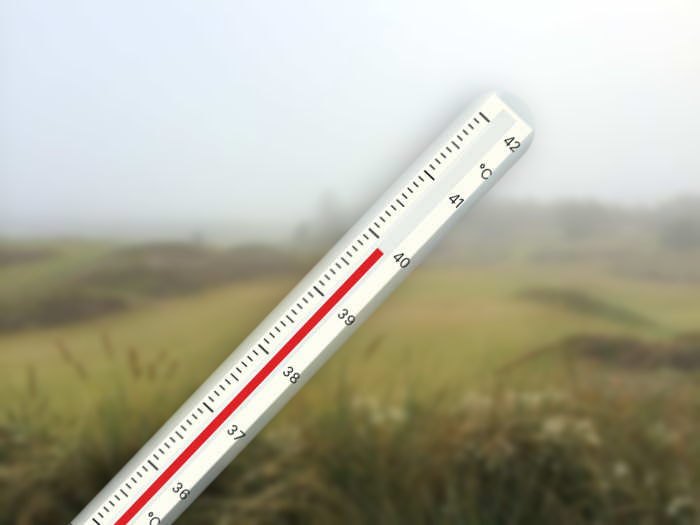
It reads 39.9 °C
